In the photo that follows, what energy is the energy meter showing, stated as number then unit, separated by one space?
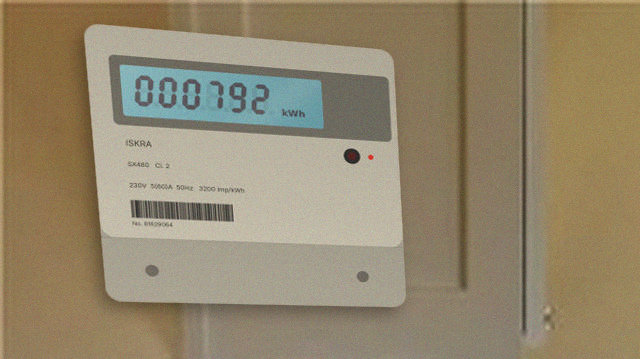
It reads 792 kWh
